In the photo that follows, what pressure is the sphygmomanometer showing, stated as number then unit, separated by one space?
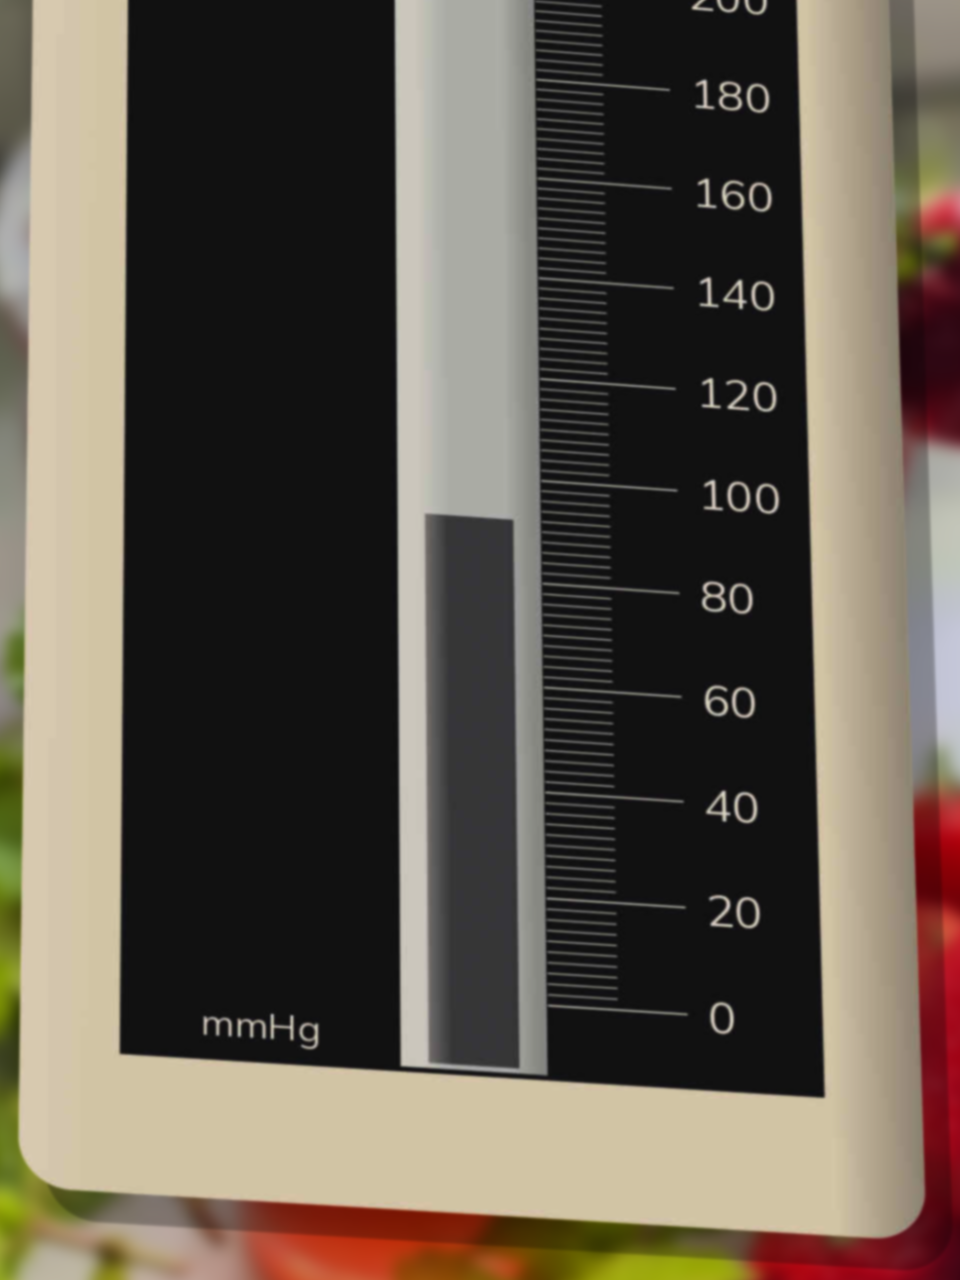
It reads 92 mmHg
